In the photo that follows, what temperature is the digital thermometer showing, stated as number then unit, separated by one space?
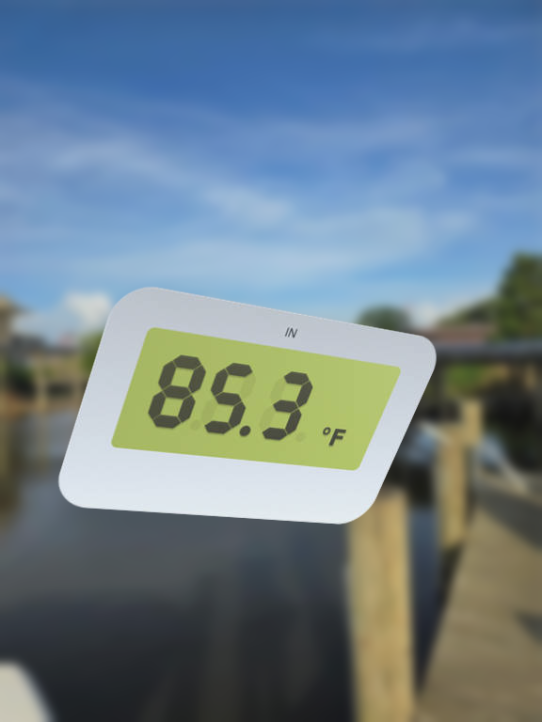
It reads 85.3 °F
